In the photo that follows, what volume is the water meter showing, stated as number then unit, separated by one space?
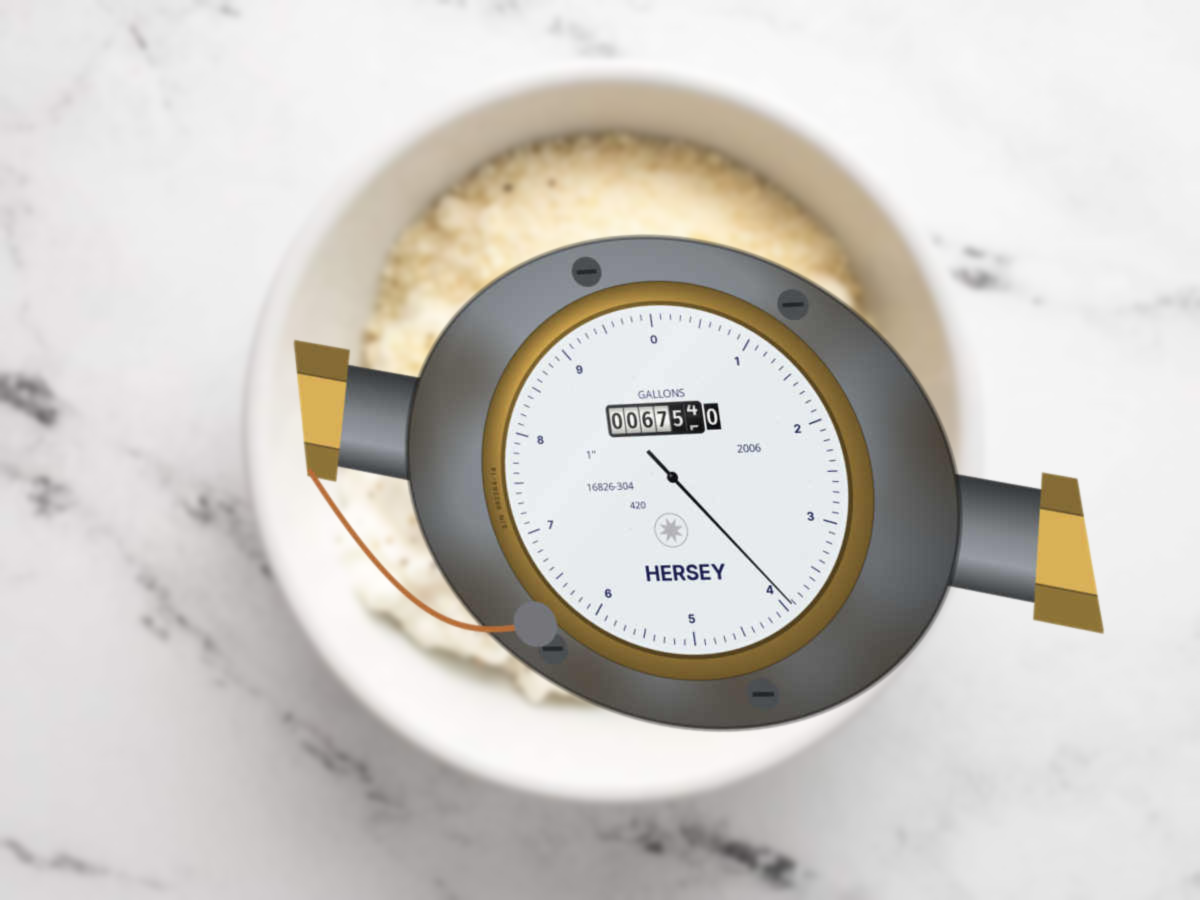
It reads 67543.9 gal
